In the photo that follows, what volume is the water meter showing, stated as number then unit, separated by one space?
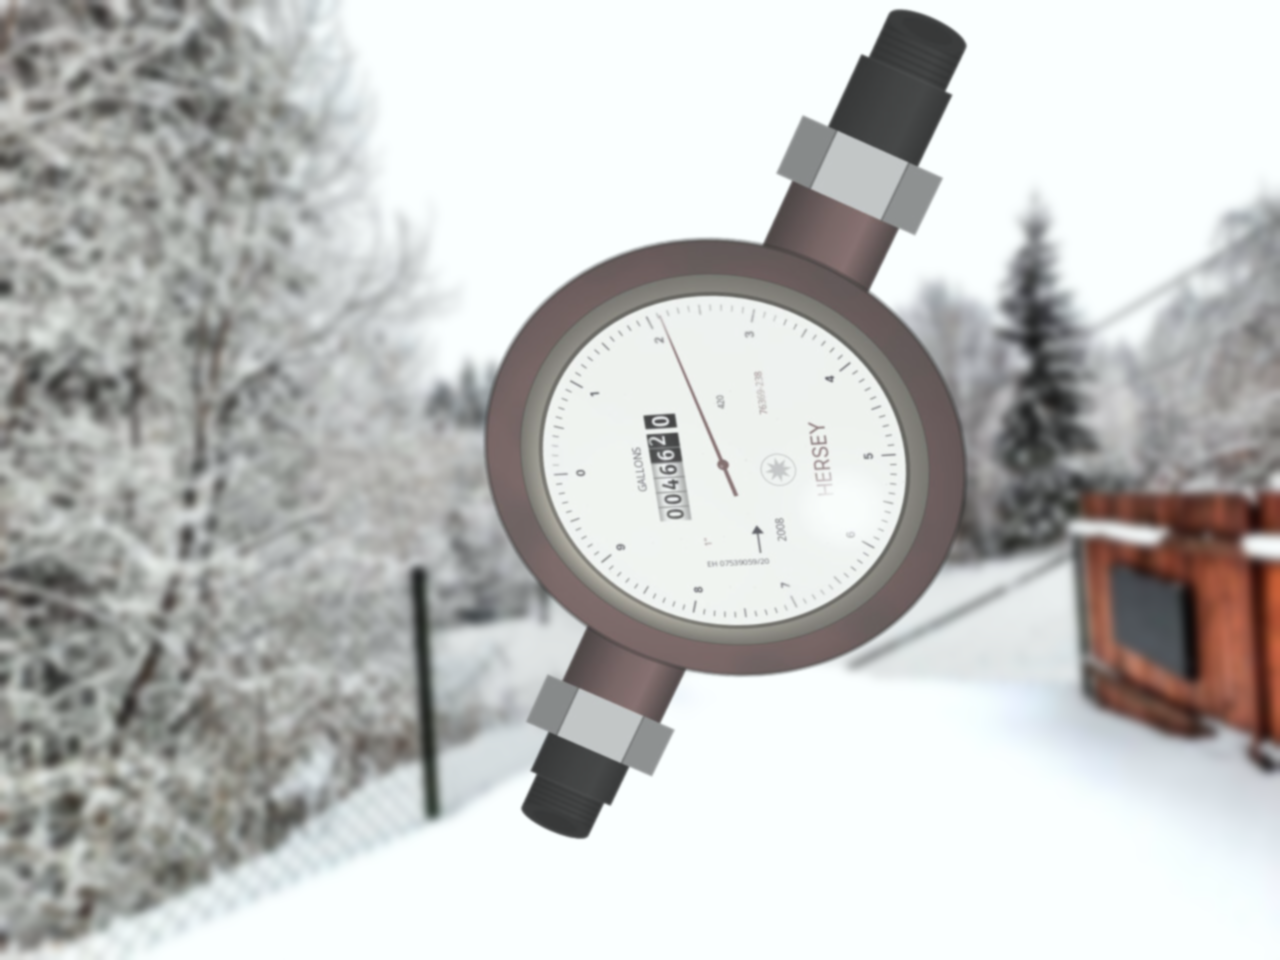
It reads 46622.1 gal
